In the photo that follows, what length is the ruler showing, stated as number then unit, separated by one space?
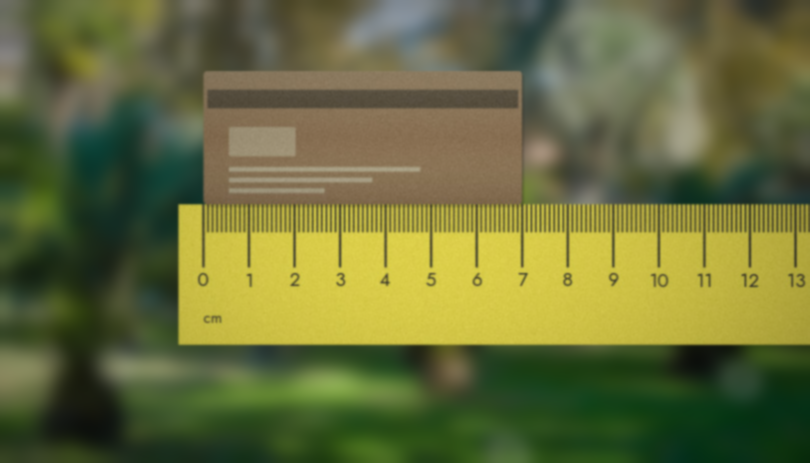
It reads 7 cm
